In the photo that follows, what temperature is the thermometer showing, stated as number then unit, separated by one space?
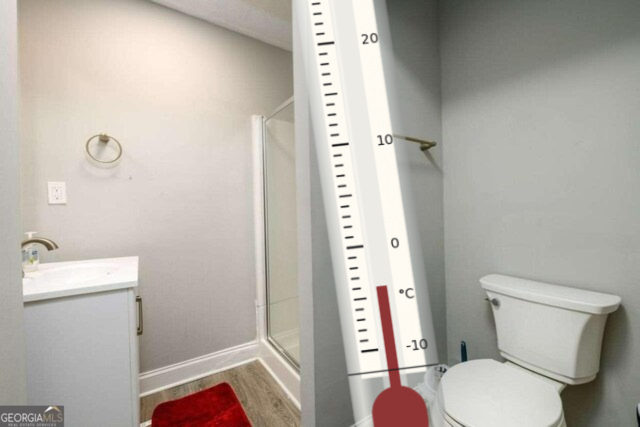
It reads -4 °C
